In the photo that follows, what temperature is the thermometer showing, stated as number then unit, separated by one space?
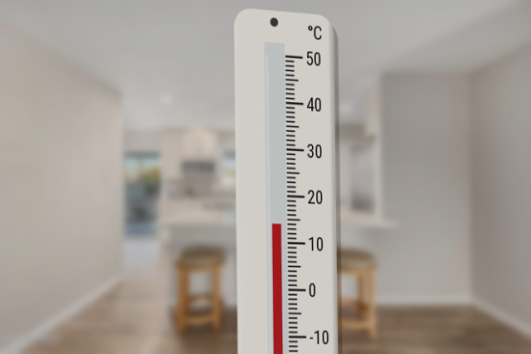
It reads 14 °C
